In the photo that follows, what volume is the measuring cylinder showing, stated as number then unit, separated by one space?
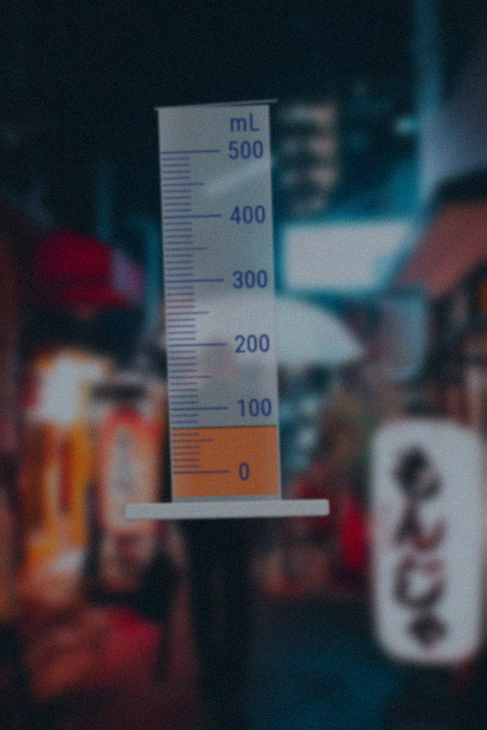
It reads 70 mL
